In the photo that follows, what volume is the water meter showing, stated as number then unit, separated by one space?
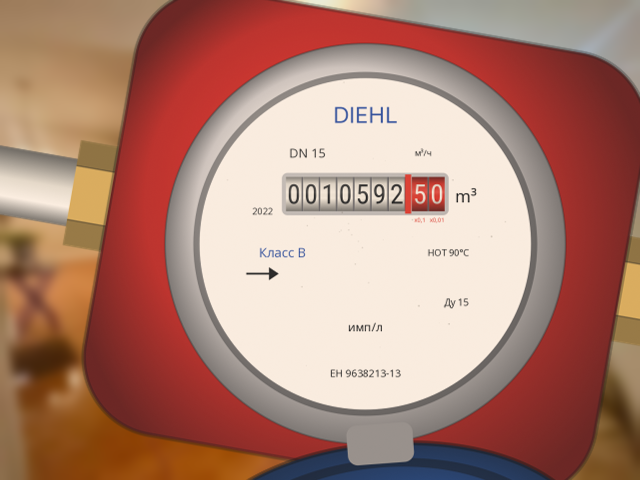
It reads 10592.50 m³
